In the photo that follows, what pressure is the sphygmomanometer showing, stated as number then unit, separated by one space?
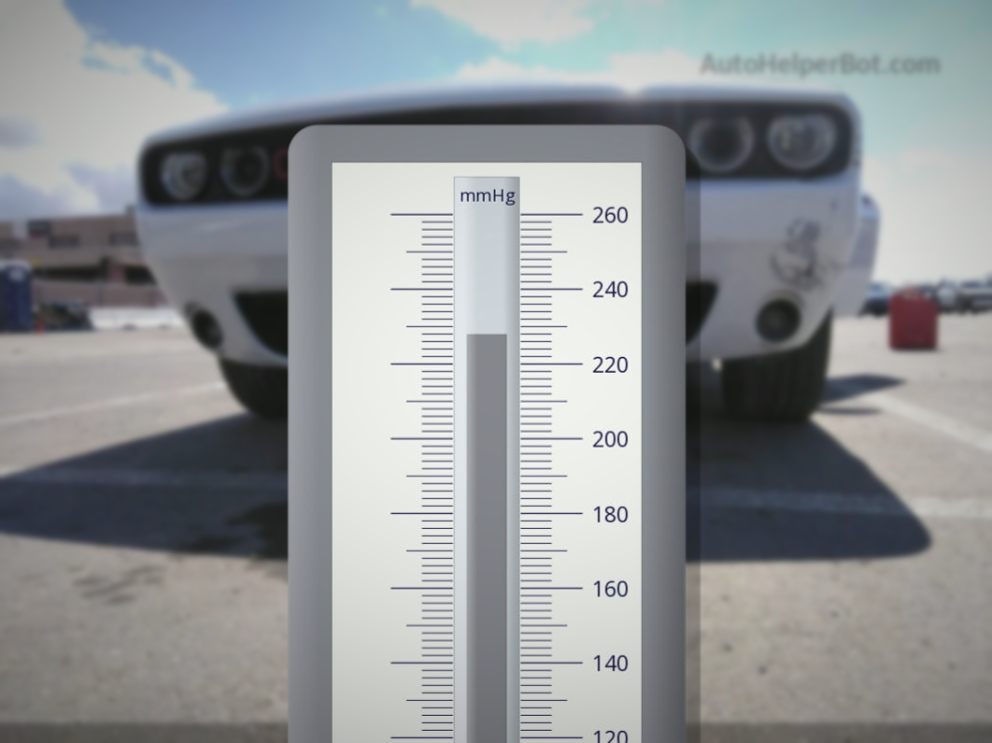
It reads 228 mmHg
